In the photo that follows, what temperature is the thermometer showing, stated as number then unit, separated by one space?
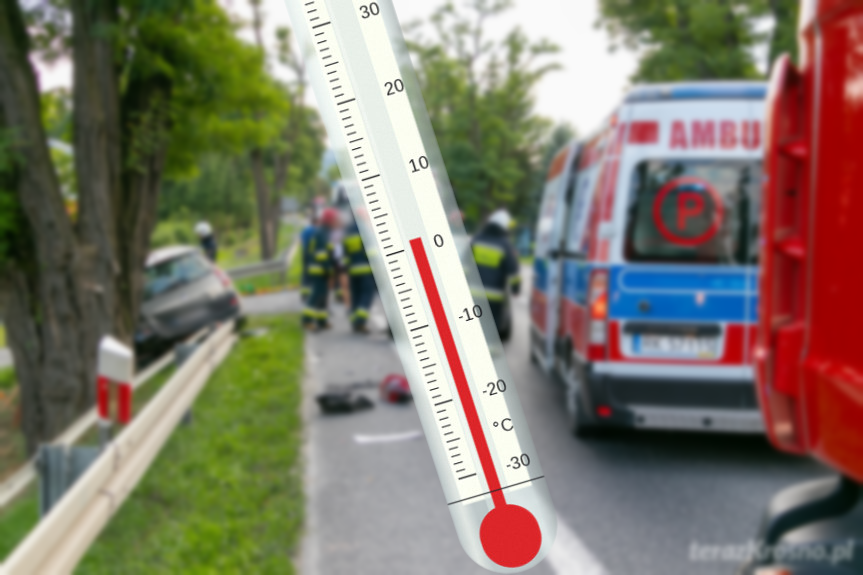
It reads 1 °C
